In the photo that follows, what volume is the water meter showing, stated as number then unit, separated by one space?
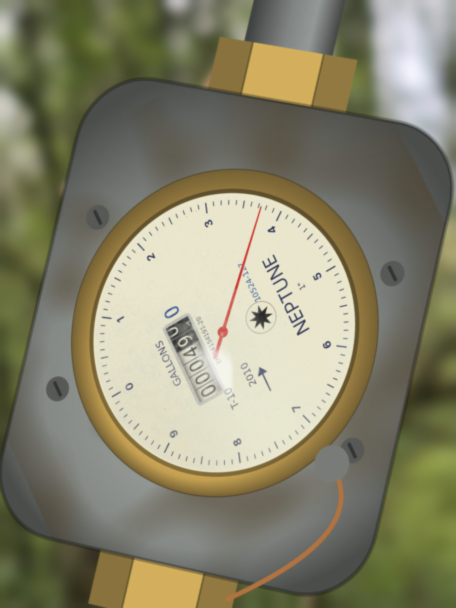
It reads 4903.7 gal
